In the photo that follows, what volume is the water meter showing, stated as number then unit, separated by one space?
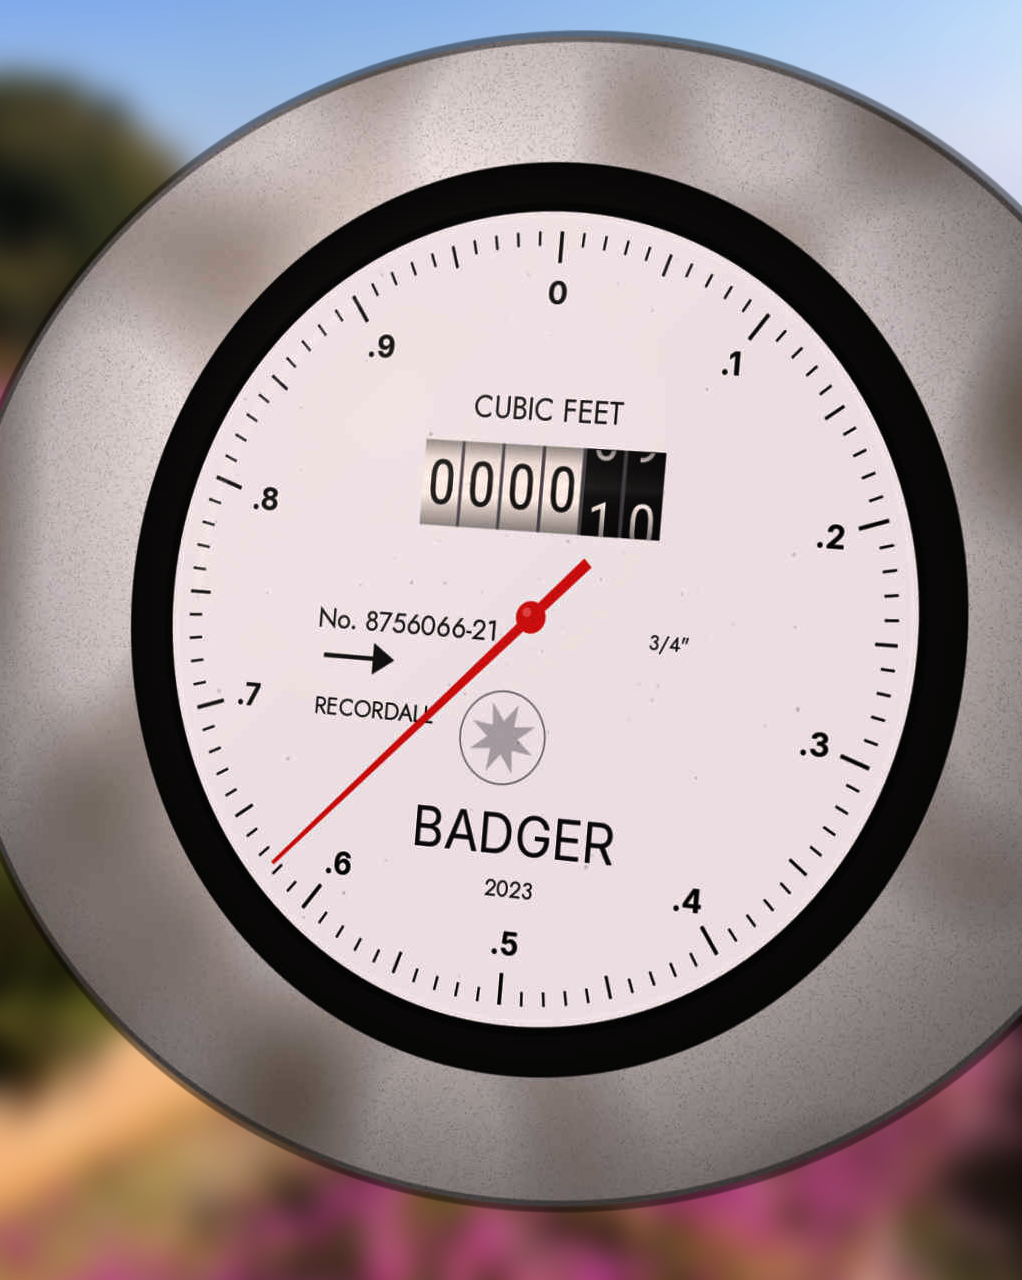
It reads 9.62 ft³
